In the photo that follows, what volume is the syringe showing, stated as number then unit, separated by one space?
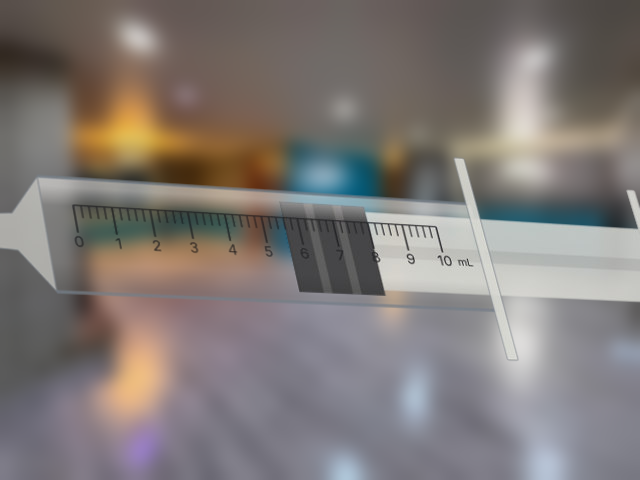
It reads 5.6 mL
